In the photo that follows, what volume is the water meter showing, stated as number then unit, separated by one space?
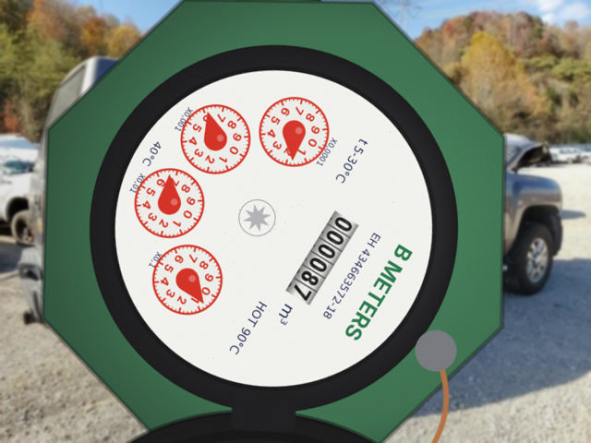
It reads 87.0661 m³
